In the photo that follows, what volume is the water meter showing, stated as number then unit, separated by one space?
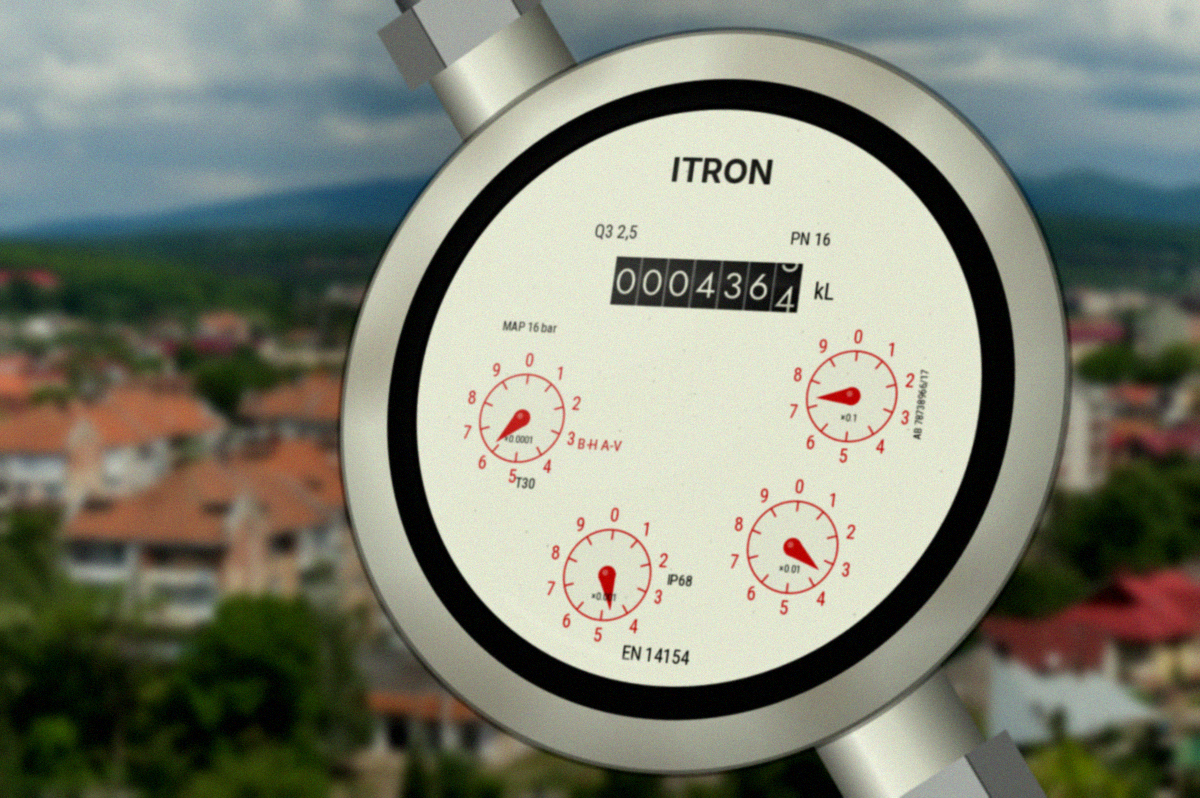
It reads 4363.7346 kL
